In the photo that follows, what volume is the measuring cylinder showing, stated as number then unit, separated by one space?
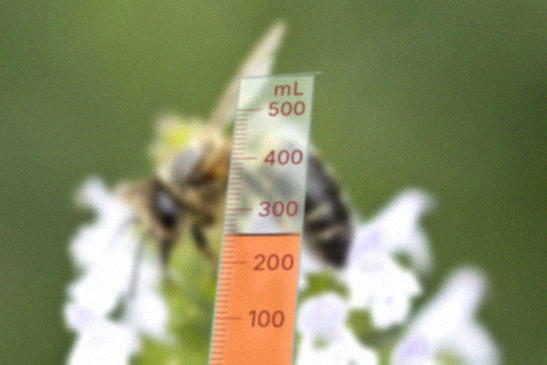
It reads 250 mL
